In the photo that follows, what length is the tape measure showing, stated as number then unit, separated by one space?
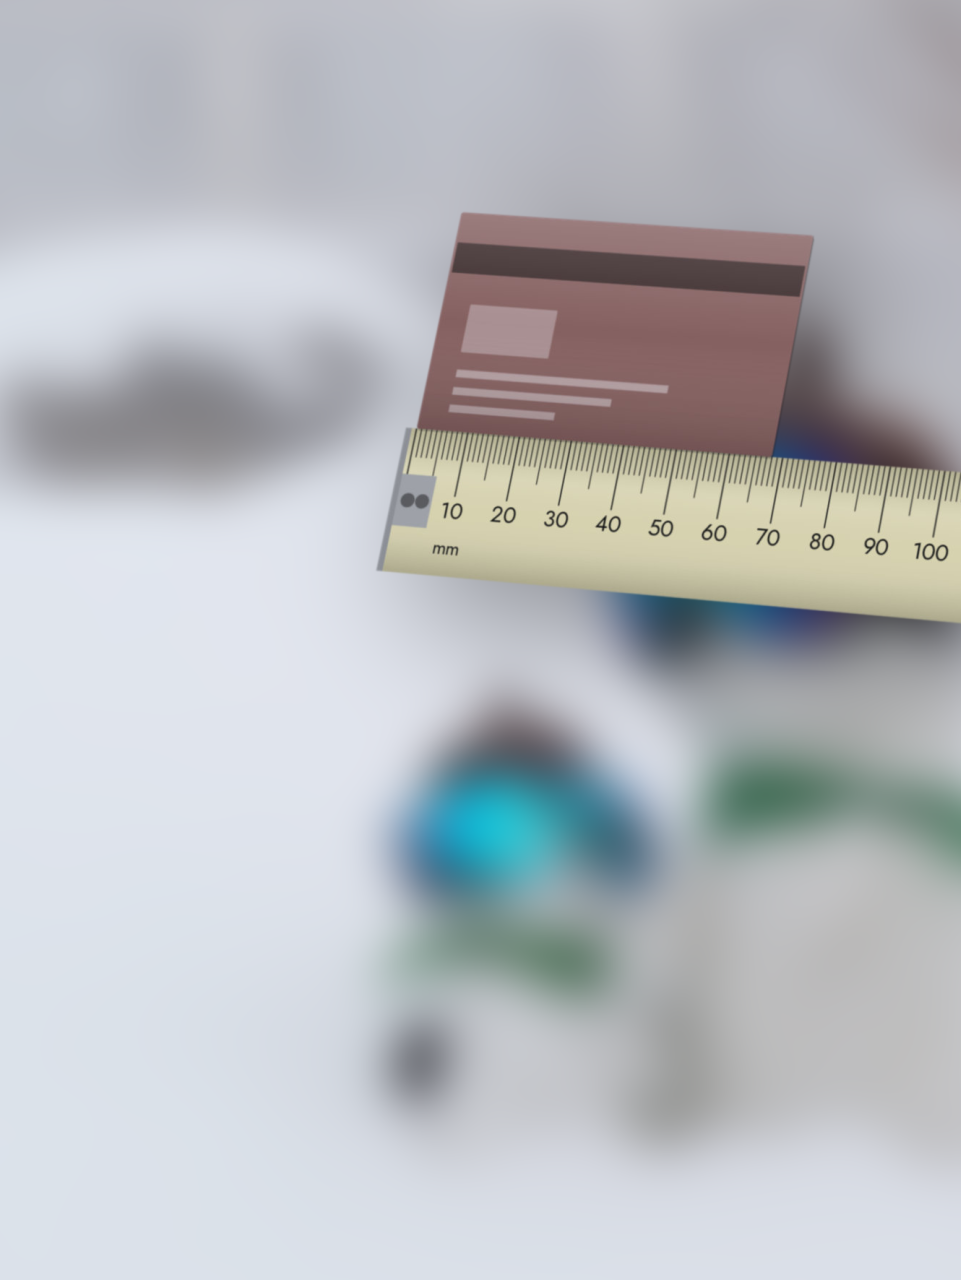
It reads 68 mm
